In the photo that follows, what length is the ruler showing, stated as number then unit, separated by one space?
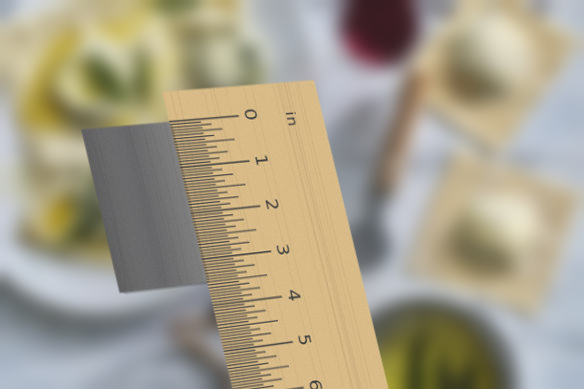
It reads 3.5 in
